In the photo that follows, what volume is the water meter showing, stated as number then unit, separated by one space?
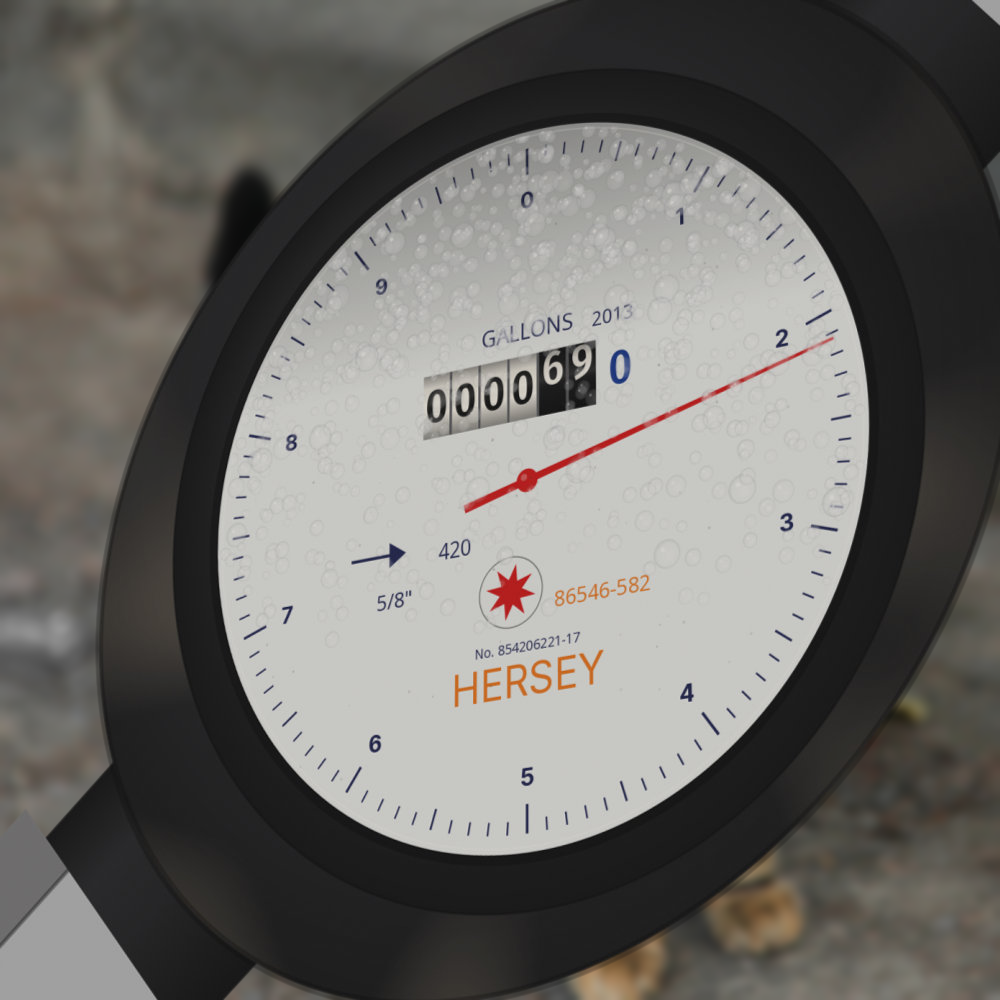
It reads 692.1 gal
